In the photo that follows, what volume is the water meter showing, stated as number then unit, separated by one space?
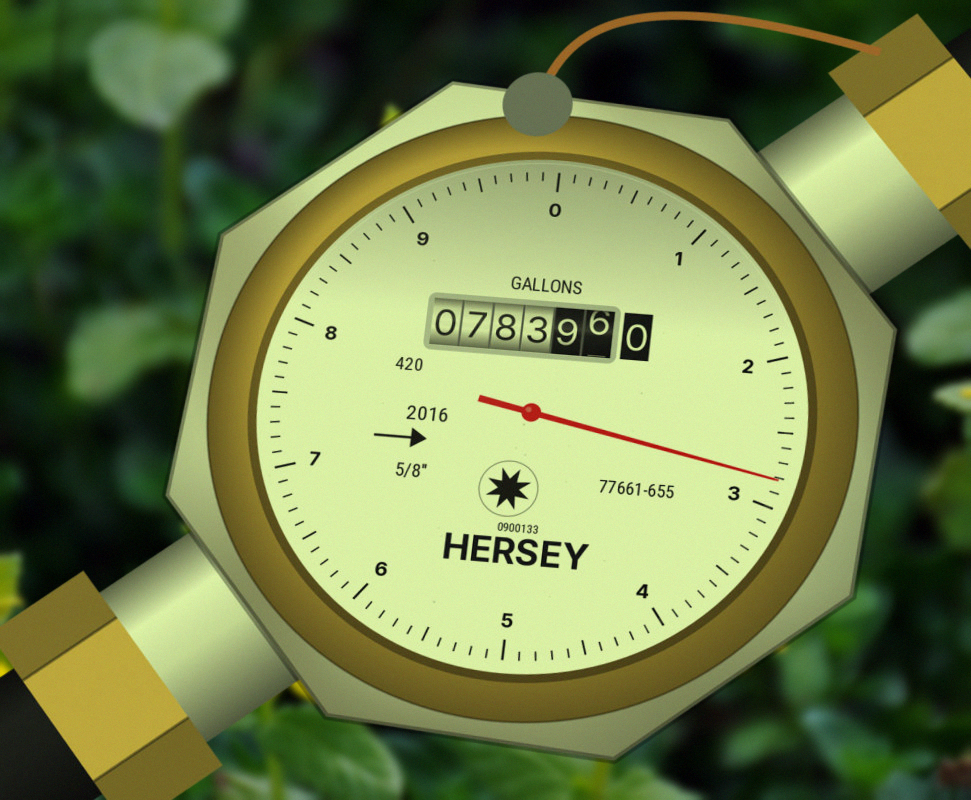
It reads 783962.8 gal
